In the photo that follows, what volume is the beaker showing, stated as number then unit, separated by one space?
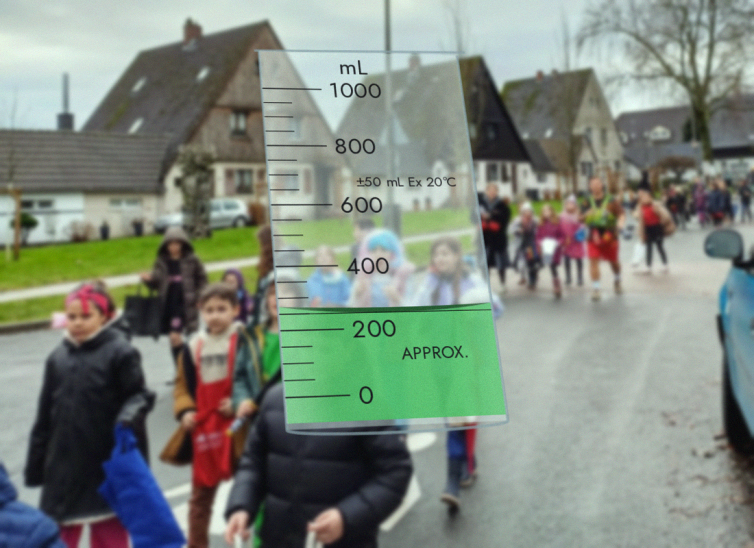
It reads 250 mL
